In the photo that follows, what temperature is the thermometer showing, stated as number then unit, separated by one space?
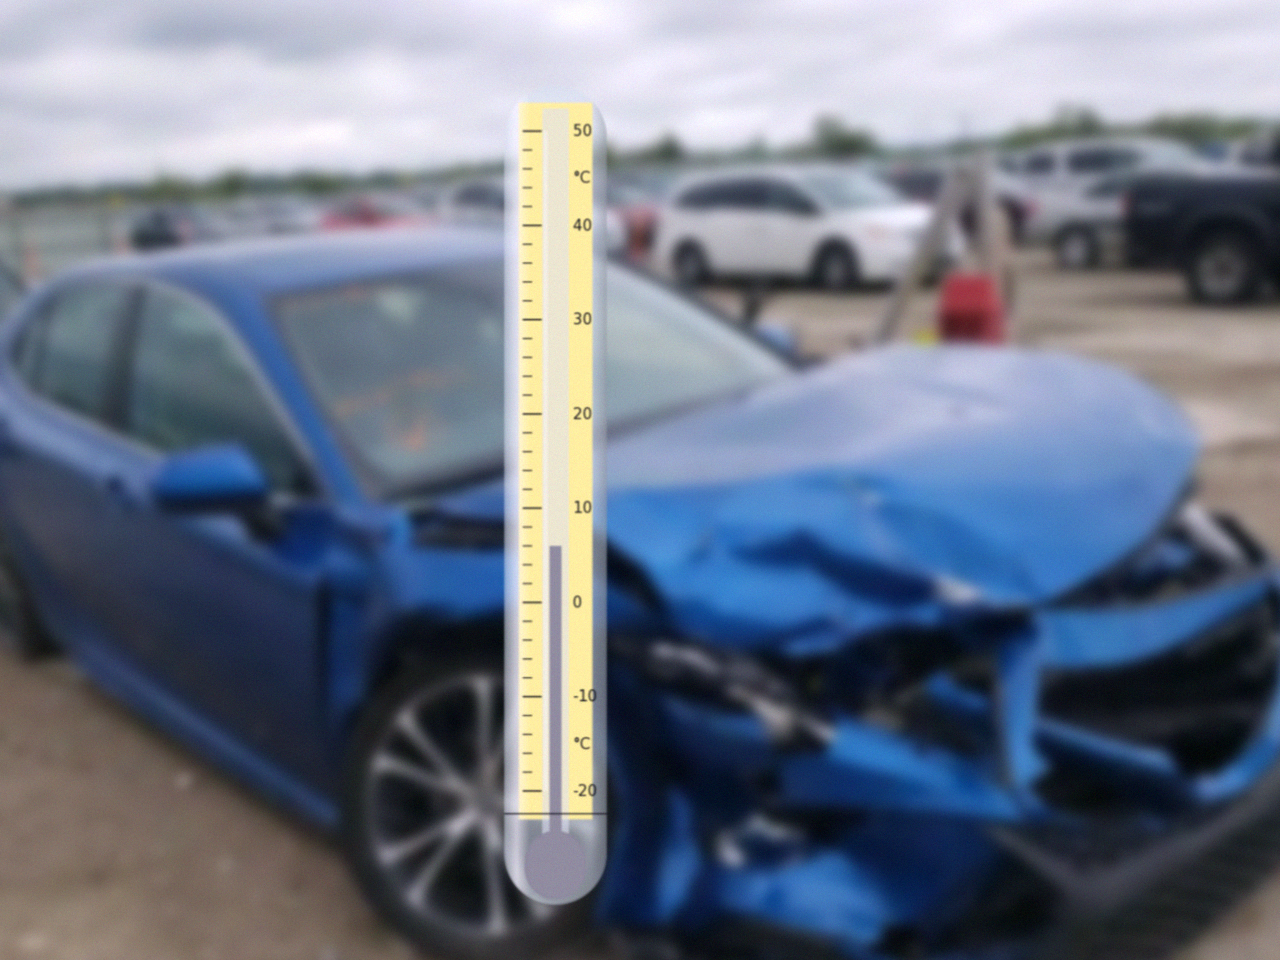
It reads 6 °C
